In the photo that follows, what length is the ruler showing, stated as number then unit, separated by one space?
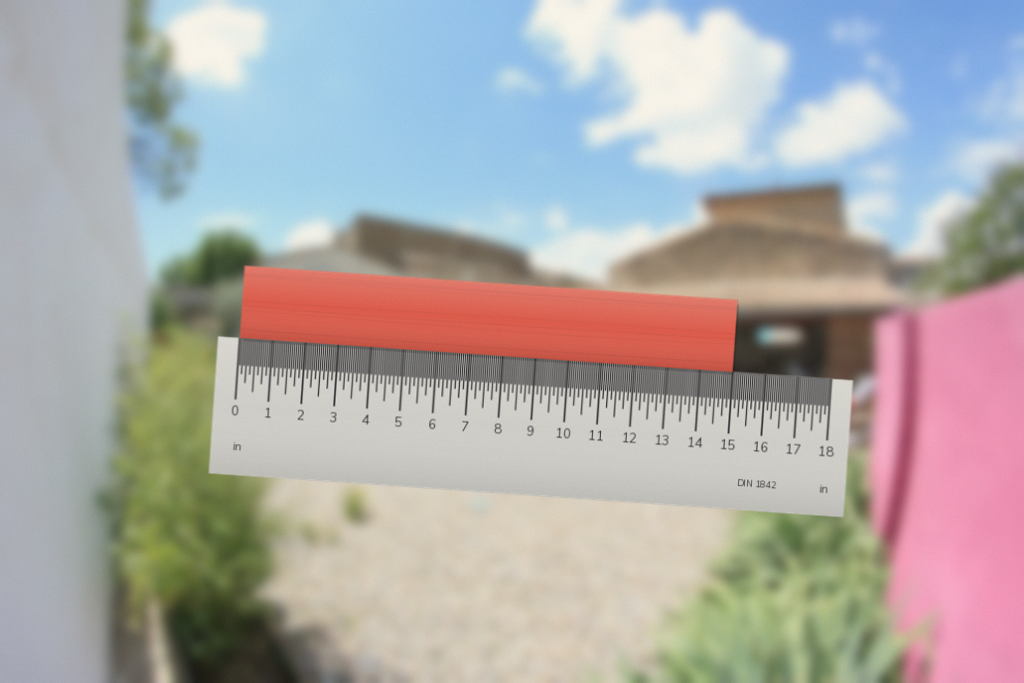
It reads 15 in
